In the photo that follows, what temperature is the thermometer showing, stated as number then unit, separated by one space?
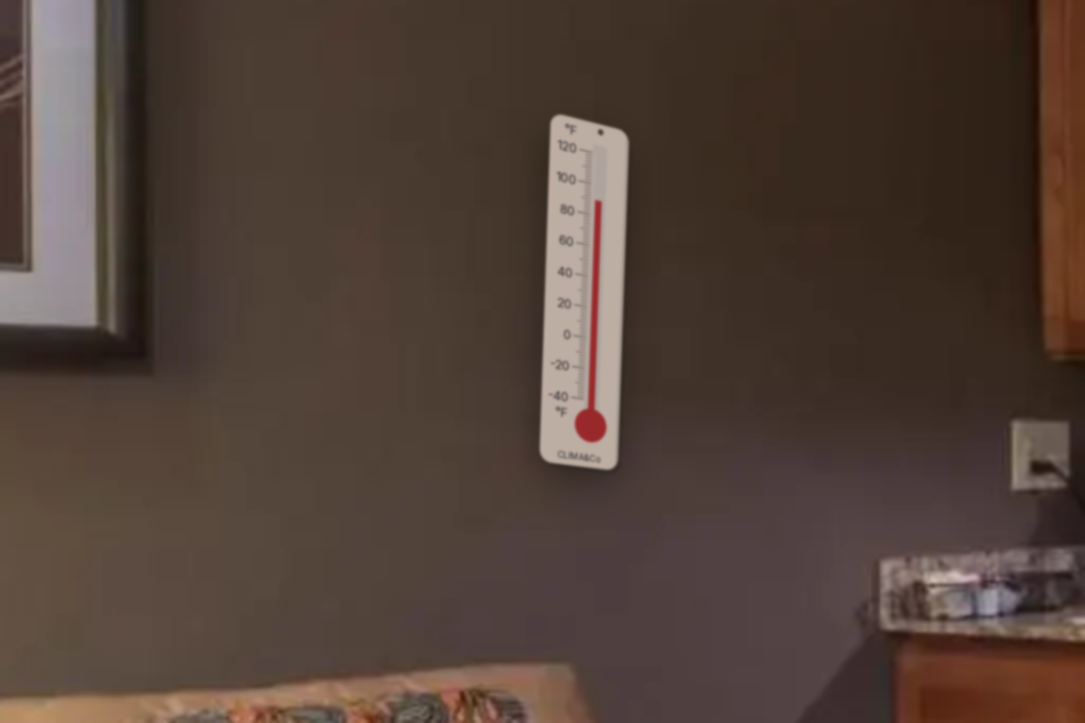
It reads 90 °F
